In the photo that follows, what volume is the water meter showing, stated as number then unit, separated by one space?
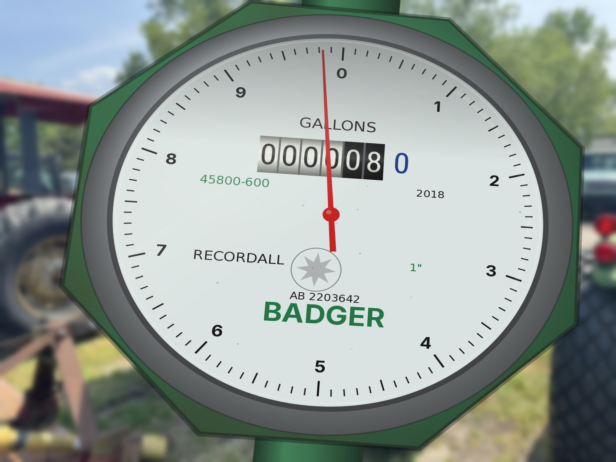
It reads 79.8 gal
